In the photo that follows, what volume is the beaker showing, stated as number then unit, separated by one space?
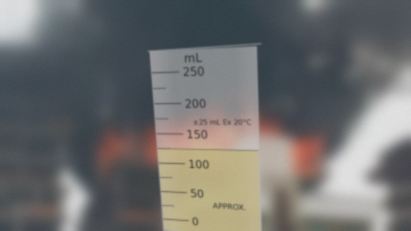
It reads 125 mL
